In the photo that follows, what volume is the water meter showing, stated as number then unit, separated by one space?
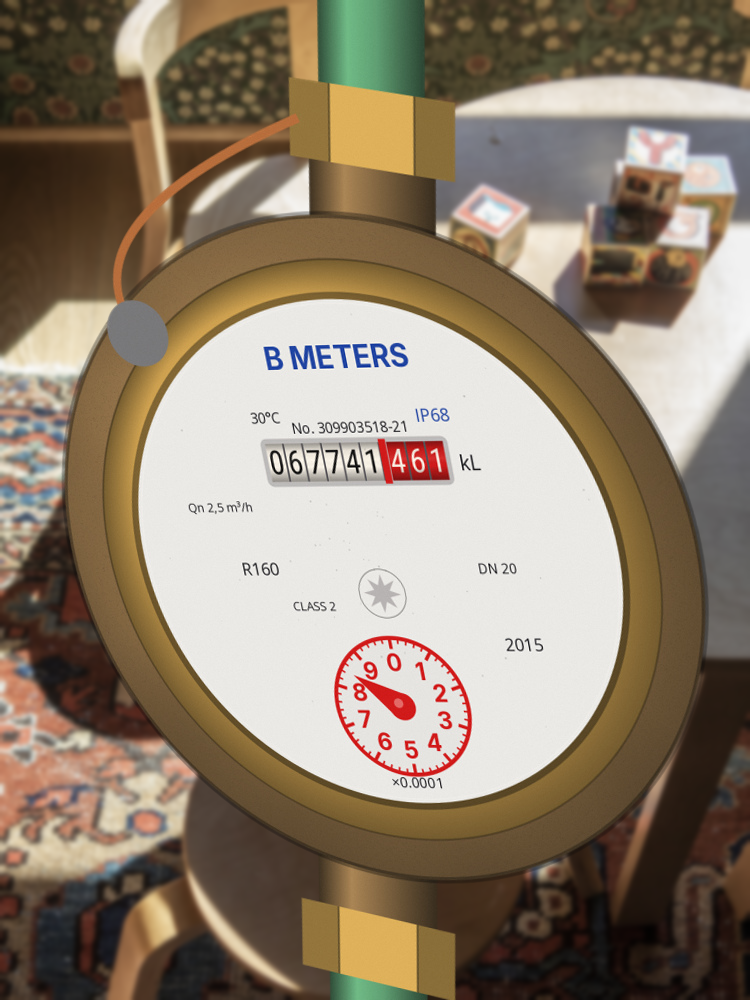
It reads 67741.4618 kL
